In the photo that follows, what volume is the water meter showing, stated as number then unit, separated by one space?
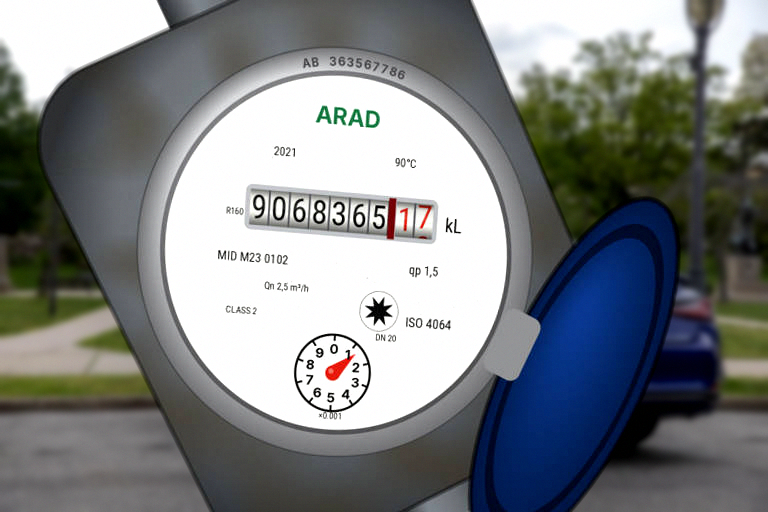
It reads 9068365.171 kL
